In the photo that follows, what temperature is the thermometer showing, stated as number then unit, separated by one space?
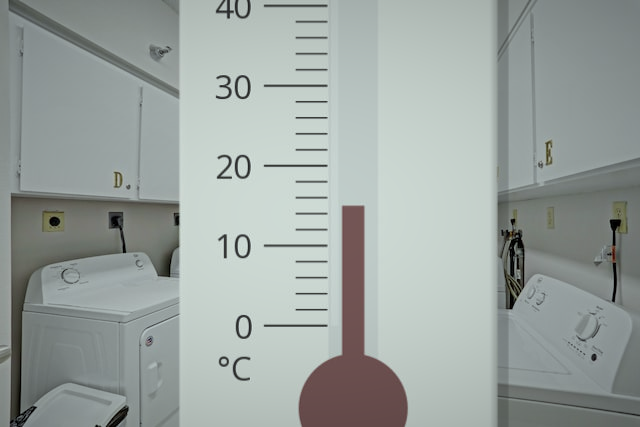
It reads 15 °C
